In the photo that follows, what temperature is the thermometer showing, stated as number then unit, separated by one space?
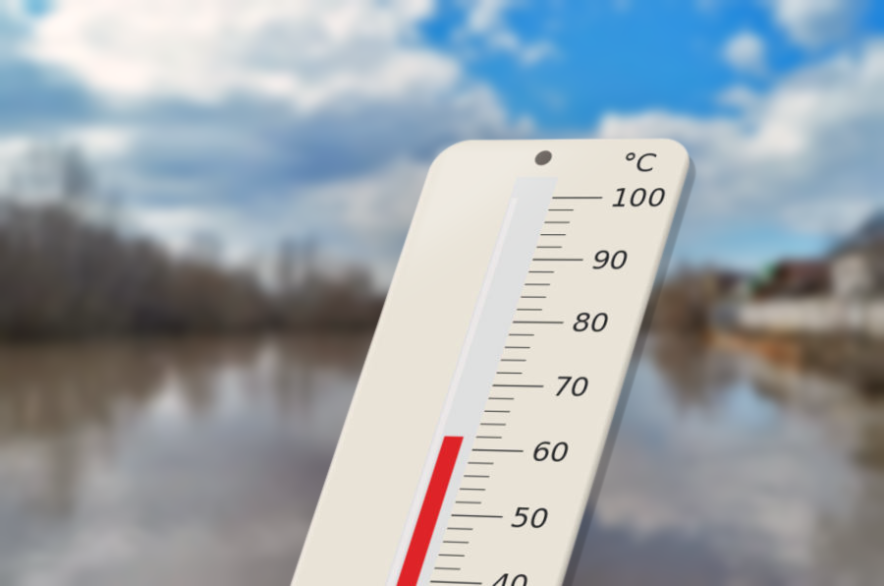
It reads 62 °C
